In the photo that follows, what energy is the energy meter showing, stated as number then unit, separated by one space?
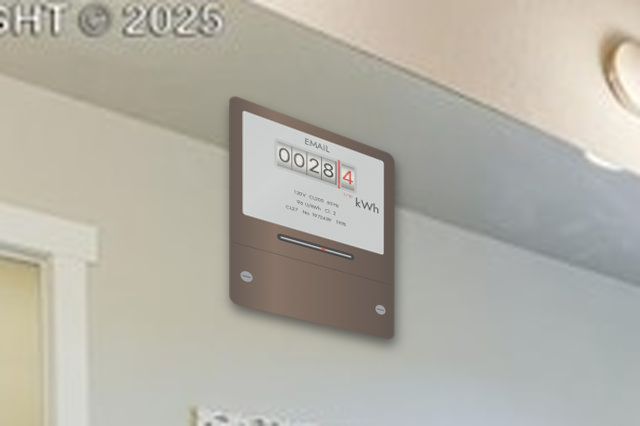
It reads 28.4 kWh
